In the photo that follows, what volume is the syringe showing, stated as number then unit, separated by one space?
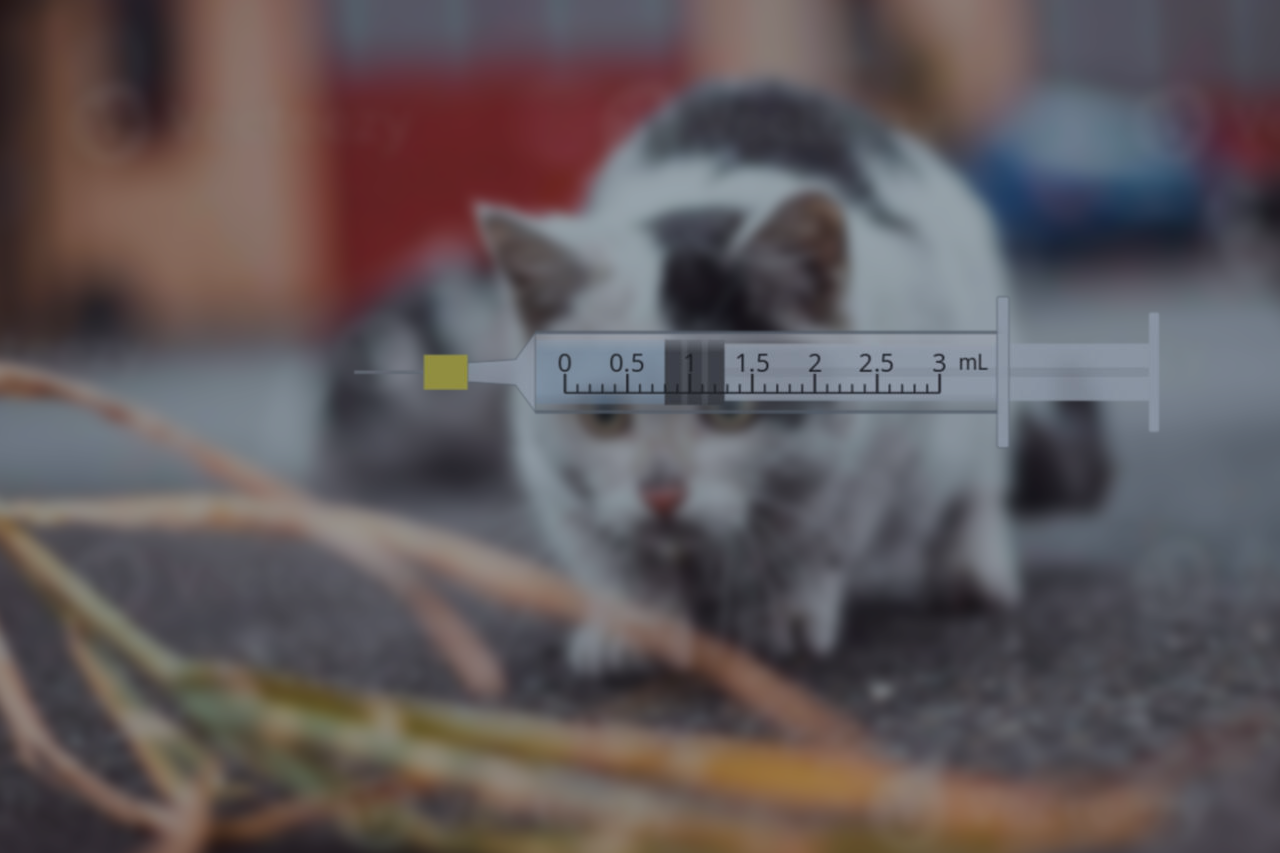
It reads 0.8 mL
